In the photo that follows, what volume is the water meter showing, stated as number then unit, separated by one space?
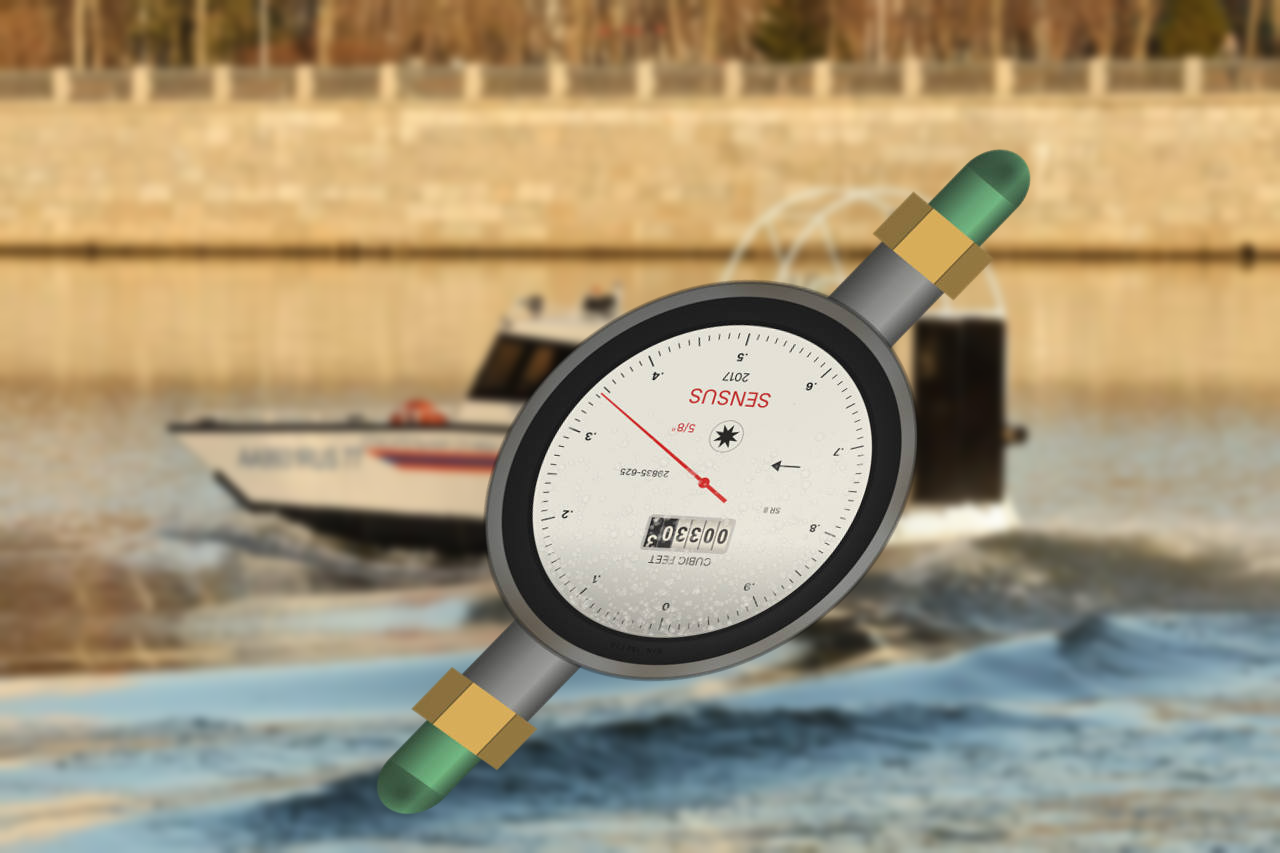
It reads 3303.34 ft³
